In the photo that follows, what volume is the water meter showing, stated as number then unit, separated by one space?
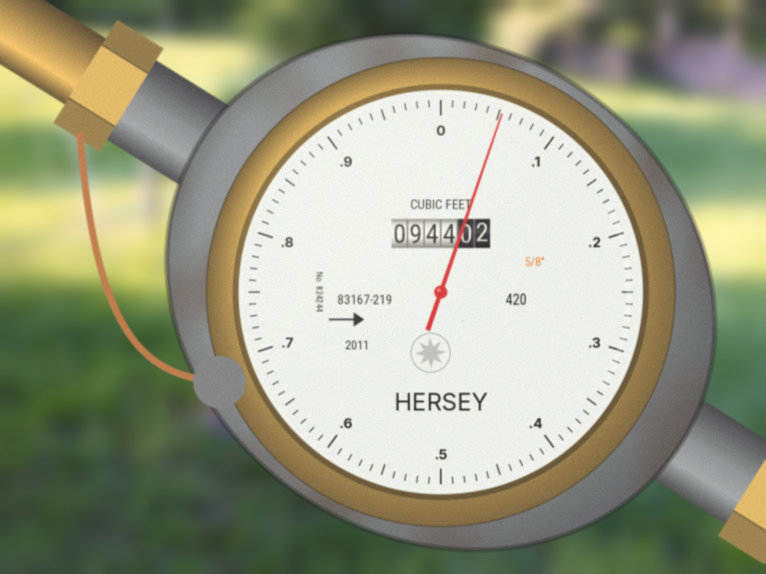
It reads 94402.05 ft³
